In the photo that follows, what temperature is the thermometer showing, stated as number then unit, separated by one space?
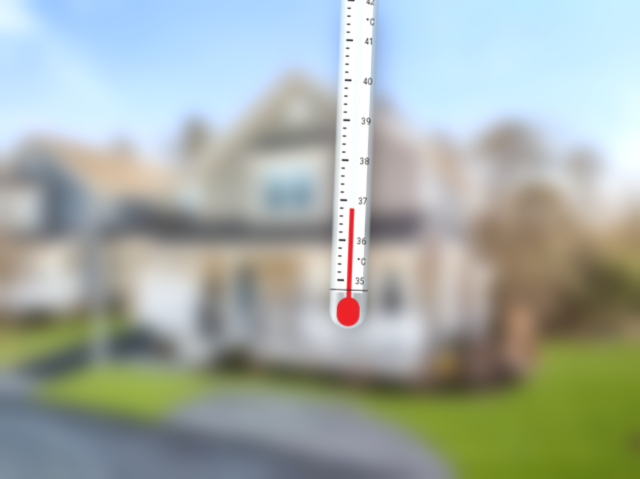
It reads 36.8 °C
